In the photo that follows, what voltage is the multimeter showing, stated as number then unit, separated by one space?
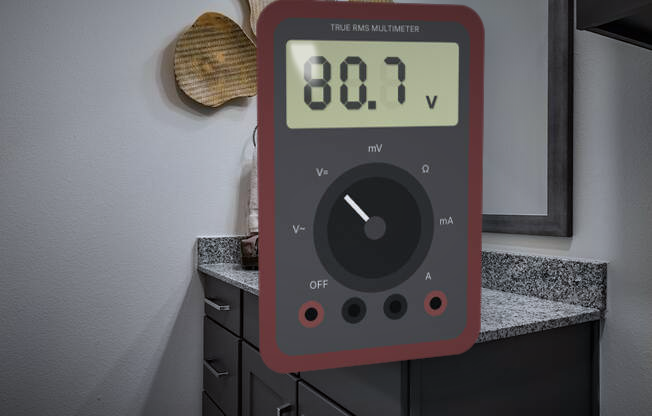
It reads 80.7 V
